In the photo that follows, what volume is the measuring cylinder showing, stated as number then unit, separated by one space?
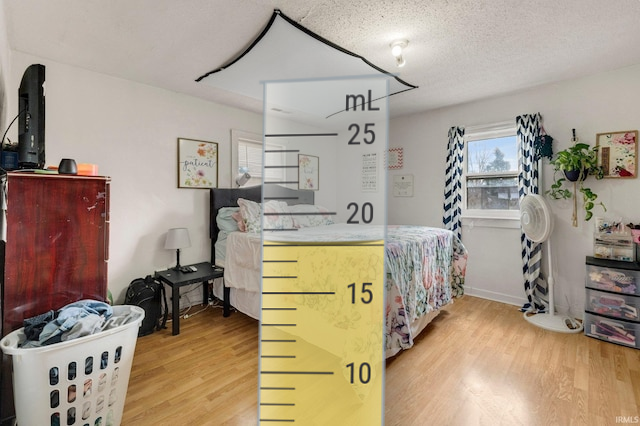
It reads 18 mL
